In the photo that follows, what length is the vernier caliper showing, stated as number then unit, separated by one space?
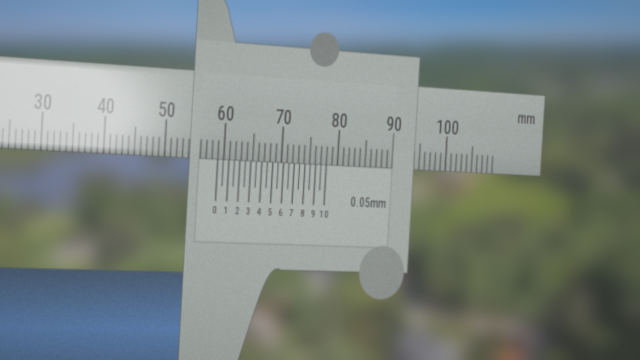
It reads 59.0 mm
